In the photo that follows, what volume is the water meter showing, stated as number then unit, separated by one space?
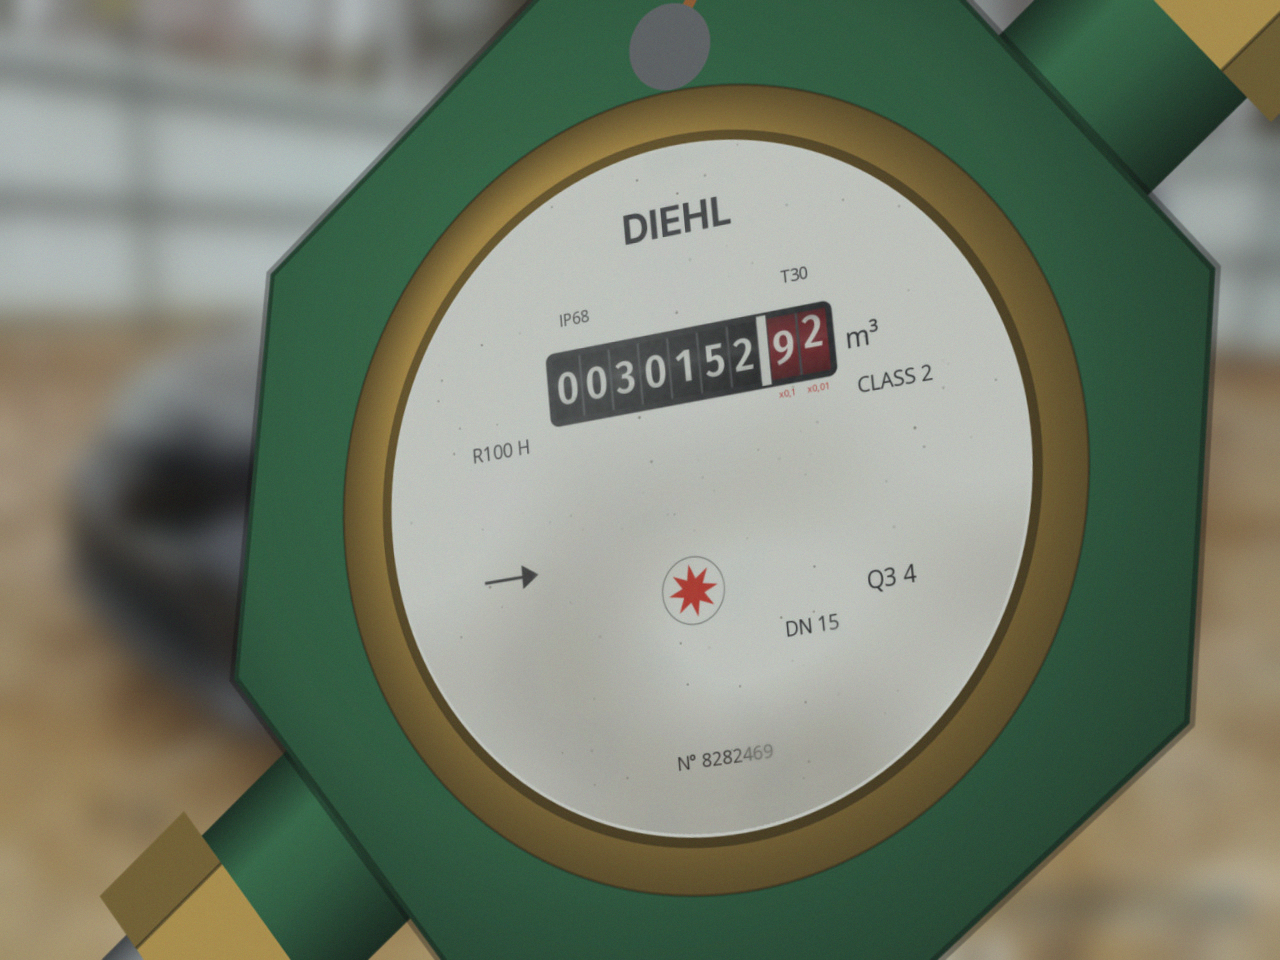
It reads 30152.92 m³
